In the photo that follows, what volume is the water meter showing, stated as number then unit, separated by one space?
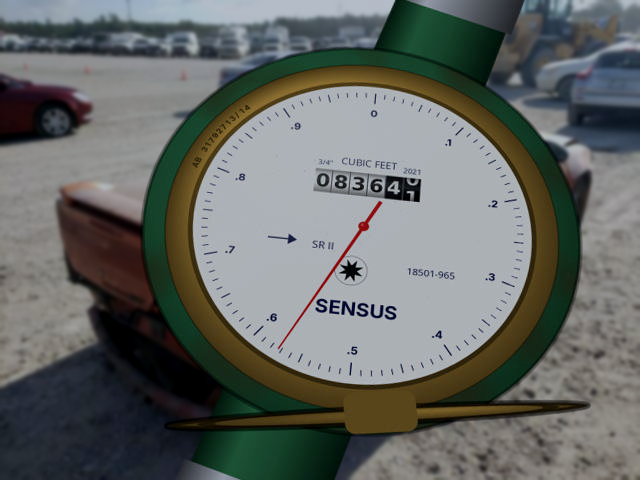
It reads 83640.57 ft³
